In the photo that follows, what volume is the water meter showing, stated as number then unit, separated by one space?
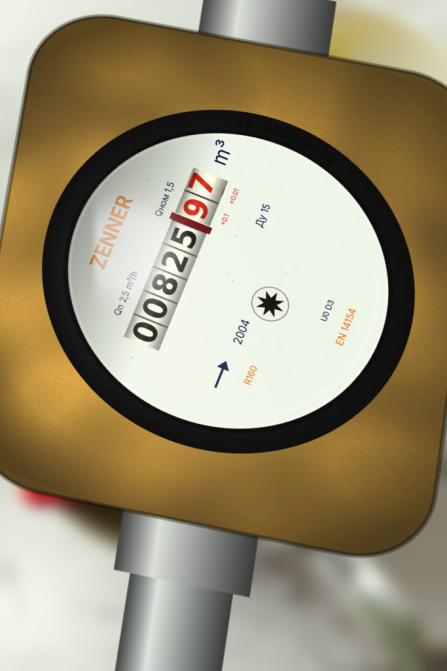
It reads 825.97 m³
